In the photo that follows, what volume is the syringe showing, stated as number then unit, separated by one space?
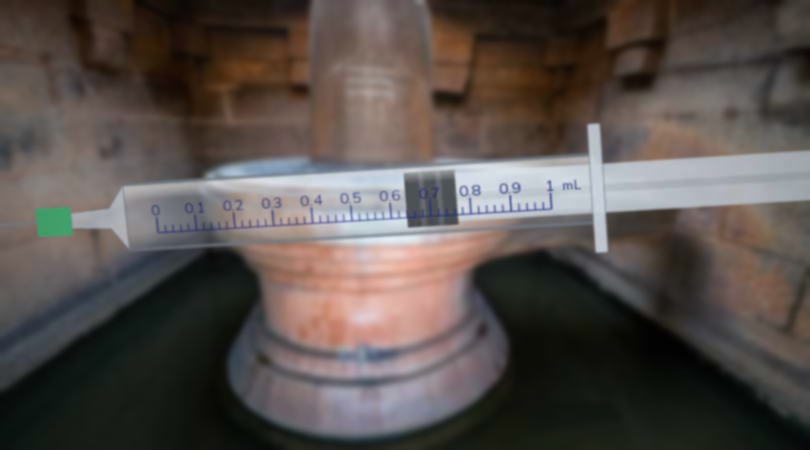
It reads 0.64 mL
